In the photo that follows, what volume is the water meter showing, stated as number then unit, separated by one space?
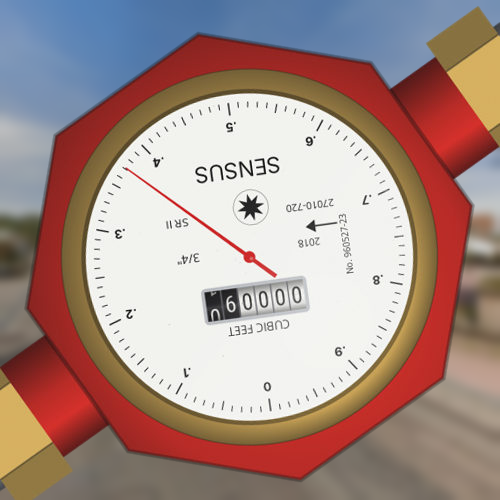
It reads 90.37 ft³
